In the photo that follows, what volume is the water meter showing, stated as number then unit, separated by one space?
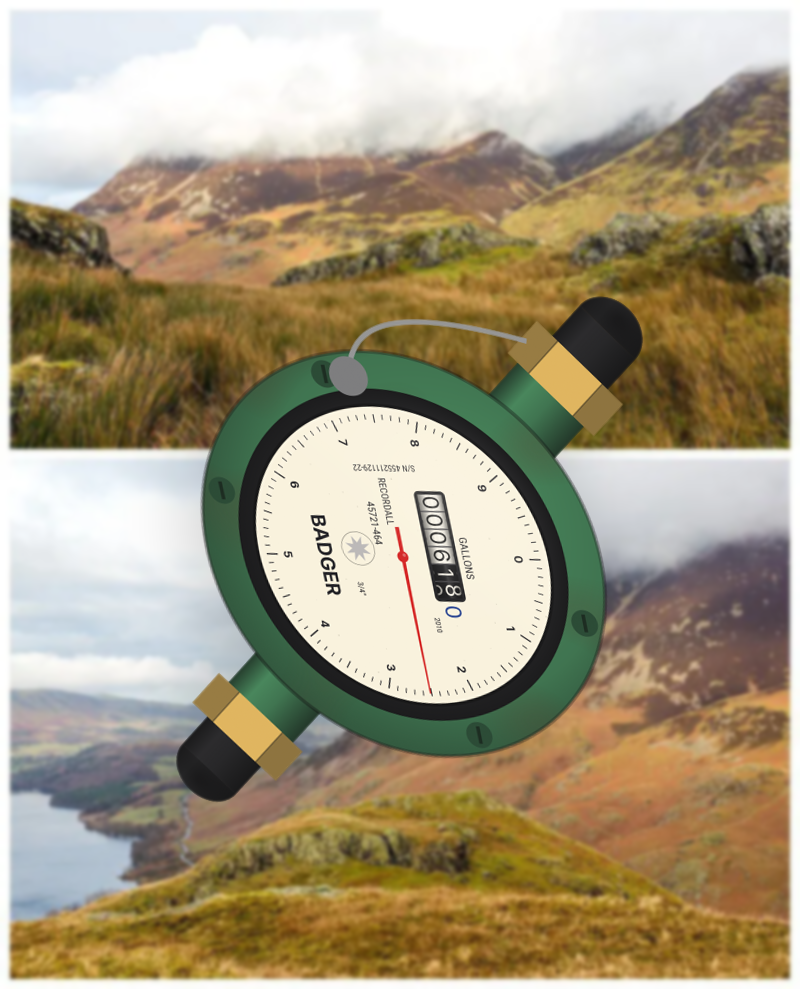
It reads 6182.5 gal
